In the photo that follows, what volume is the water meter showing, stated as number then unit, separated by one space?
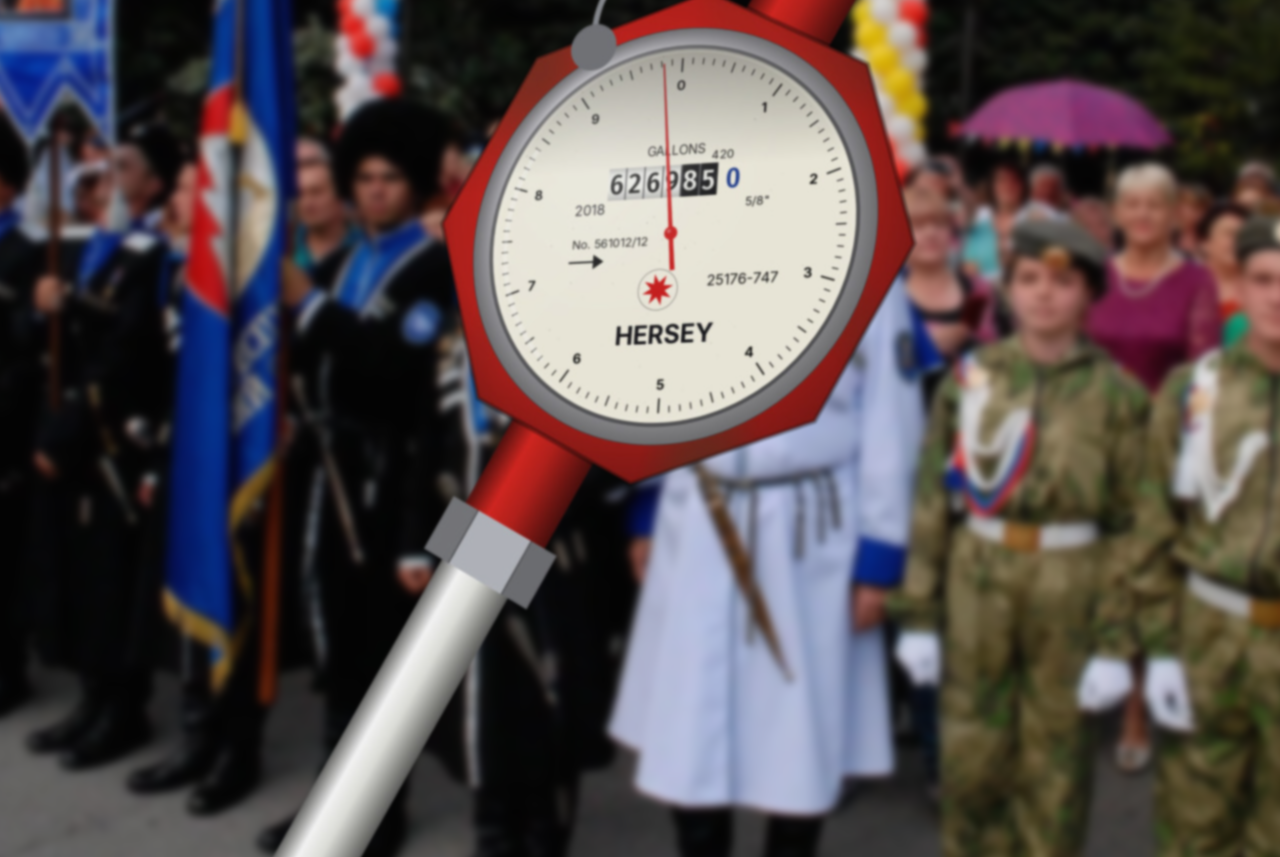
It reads 6269849.8 gal
